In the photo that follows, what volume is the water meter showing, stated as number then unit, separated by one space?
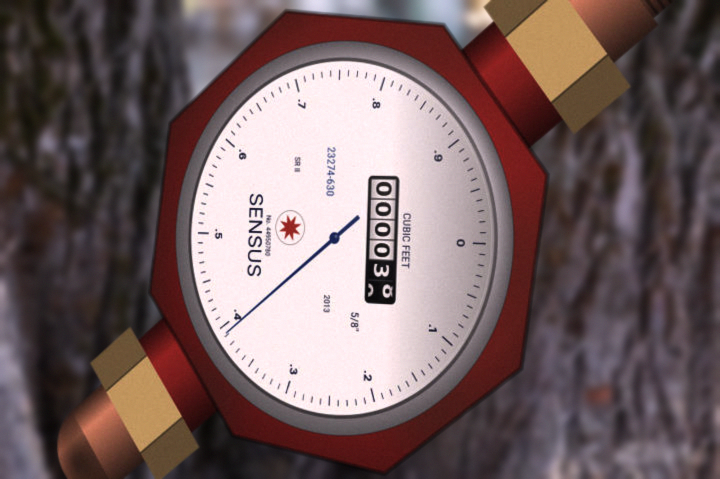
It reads 38.39 ft³
